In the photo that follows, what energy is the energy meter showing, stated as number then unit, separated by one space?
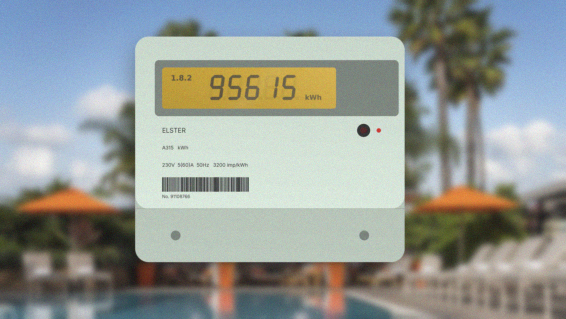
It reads 95615 kWh
